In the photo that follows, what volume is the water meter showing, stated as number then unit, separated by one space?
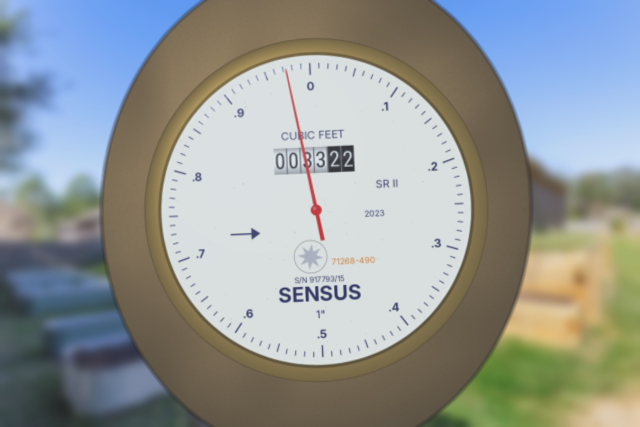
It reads 3321.97 ft³
